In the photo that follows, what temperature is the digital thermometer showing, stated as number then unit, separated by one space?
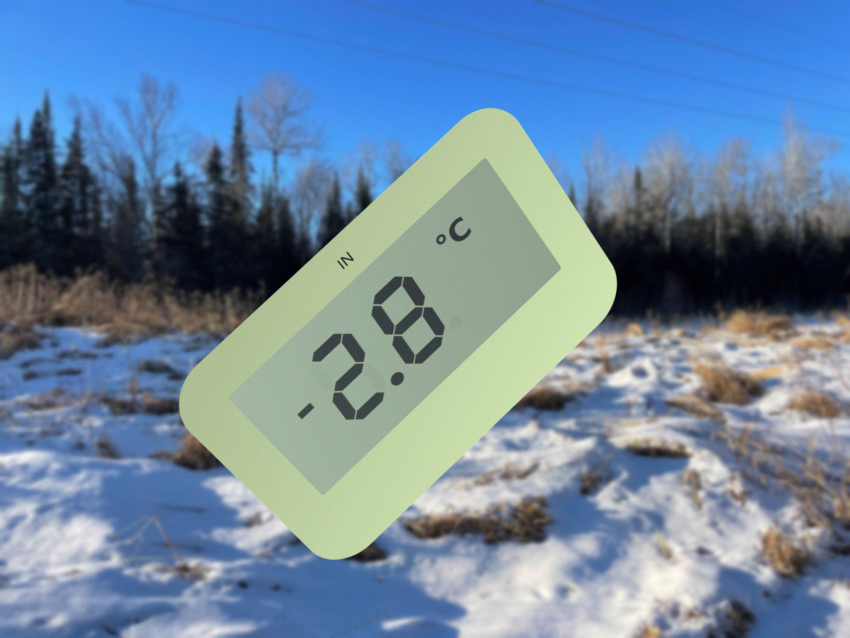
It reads -2.8 °C
